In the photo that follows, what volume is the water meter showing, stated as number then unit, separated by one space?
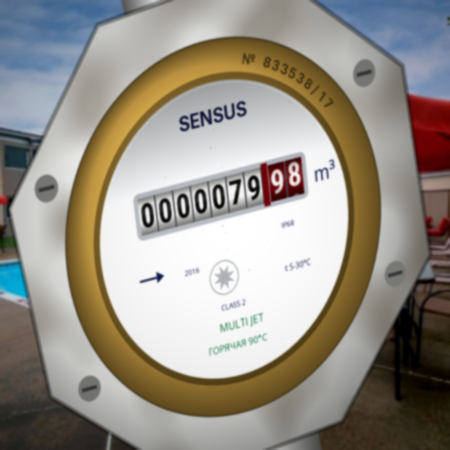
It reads 79.98 m³
